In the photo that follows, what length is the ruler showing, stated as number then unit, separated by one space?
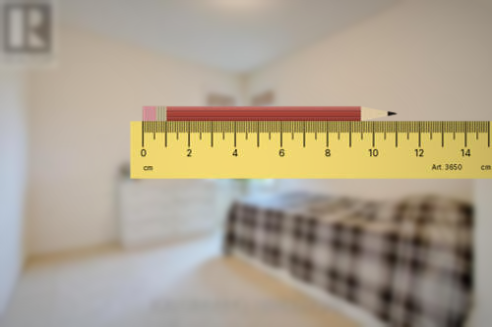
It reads 11 cm
